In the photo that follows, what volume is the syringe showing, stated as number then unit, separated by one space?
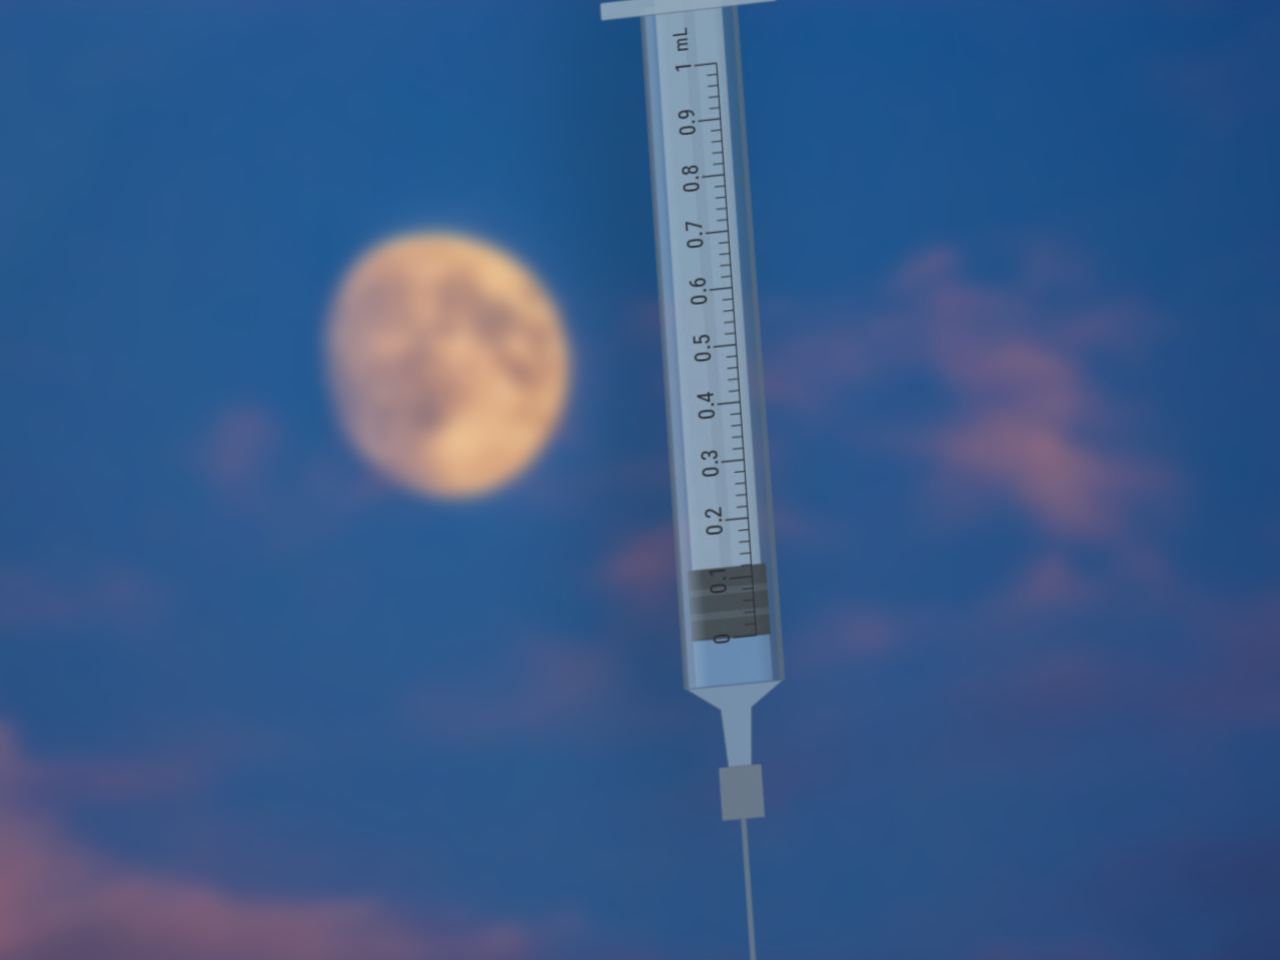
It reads 0 mL
